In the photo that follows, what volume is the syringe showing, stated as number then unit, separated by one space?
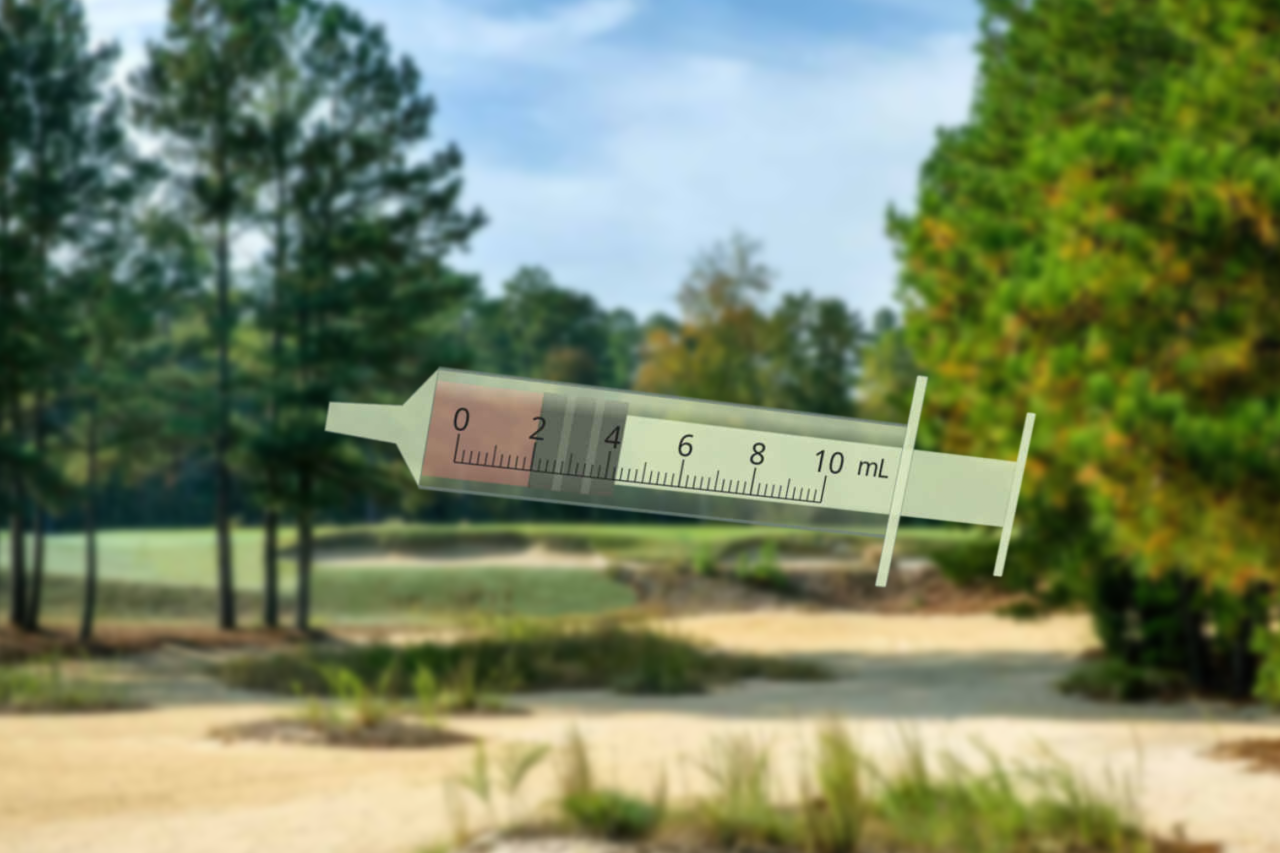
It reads 2 mL
